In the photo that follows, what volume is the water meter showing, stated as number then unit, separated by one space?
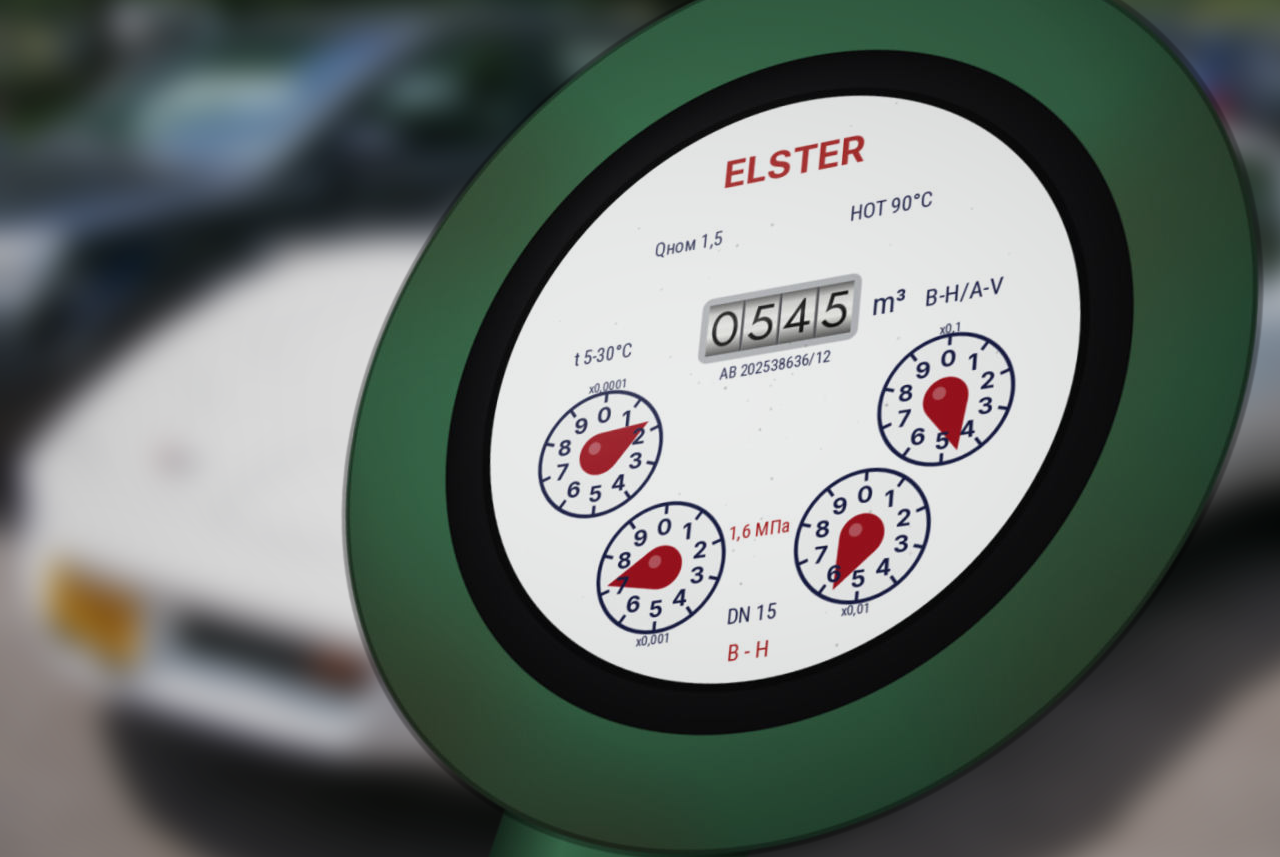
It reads 545.4571 m³
